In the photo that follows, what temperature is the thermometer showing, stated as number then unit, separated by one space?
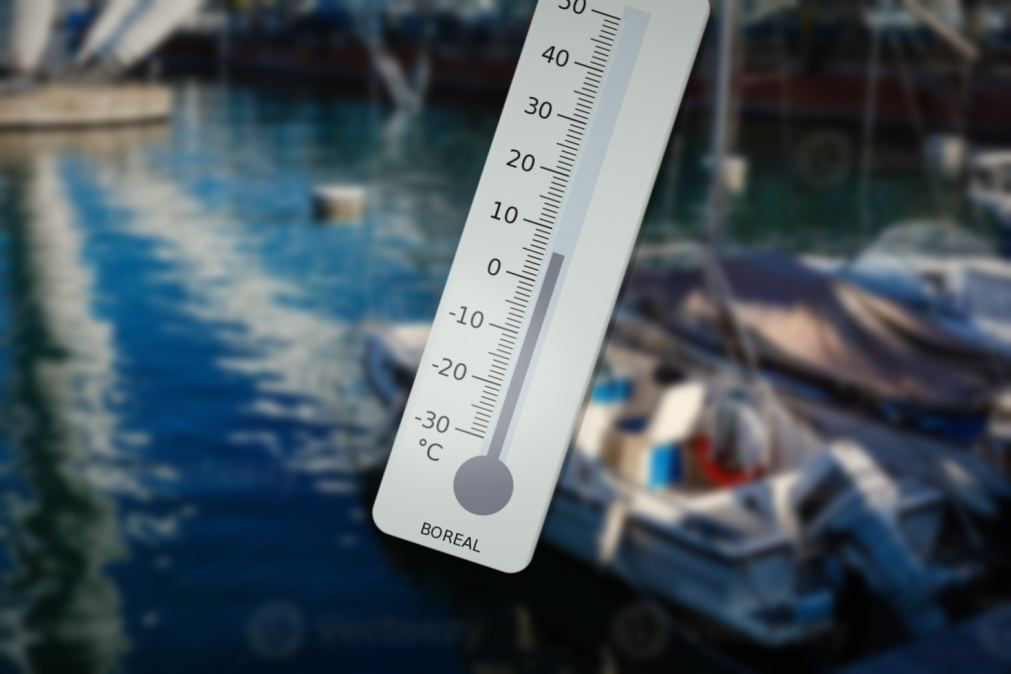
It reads 6 °C
